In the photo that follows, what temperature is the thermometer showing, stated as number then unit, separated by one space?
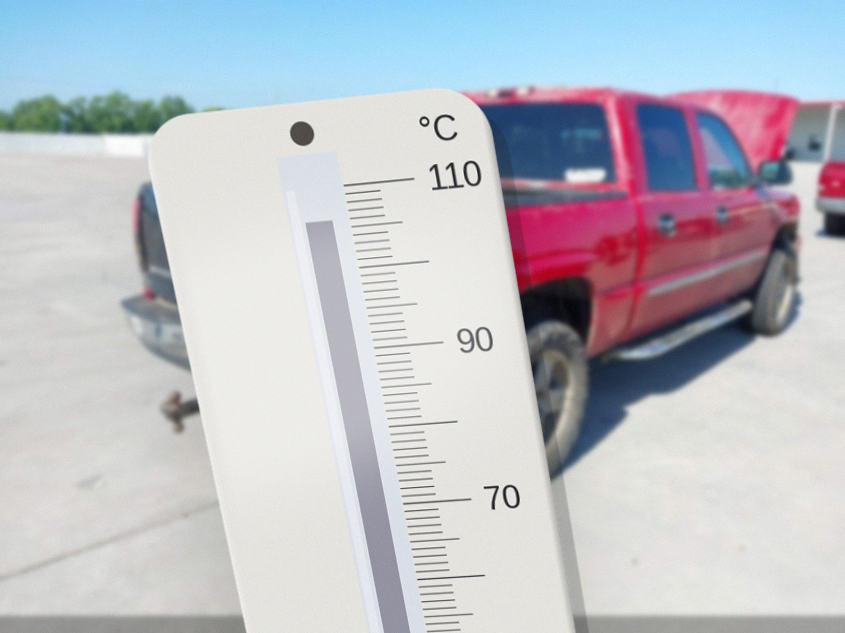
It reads 106 °C
